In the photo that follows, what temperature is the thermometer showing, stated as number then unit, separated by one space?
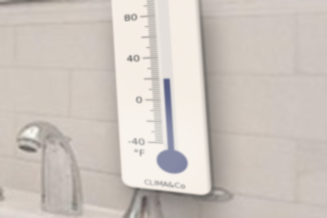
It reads 20 °F
